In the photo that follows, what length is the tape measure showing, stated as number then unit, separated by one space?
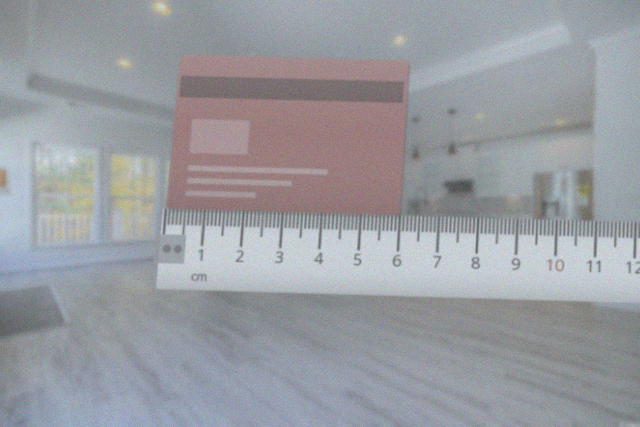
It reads 6 cm
